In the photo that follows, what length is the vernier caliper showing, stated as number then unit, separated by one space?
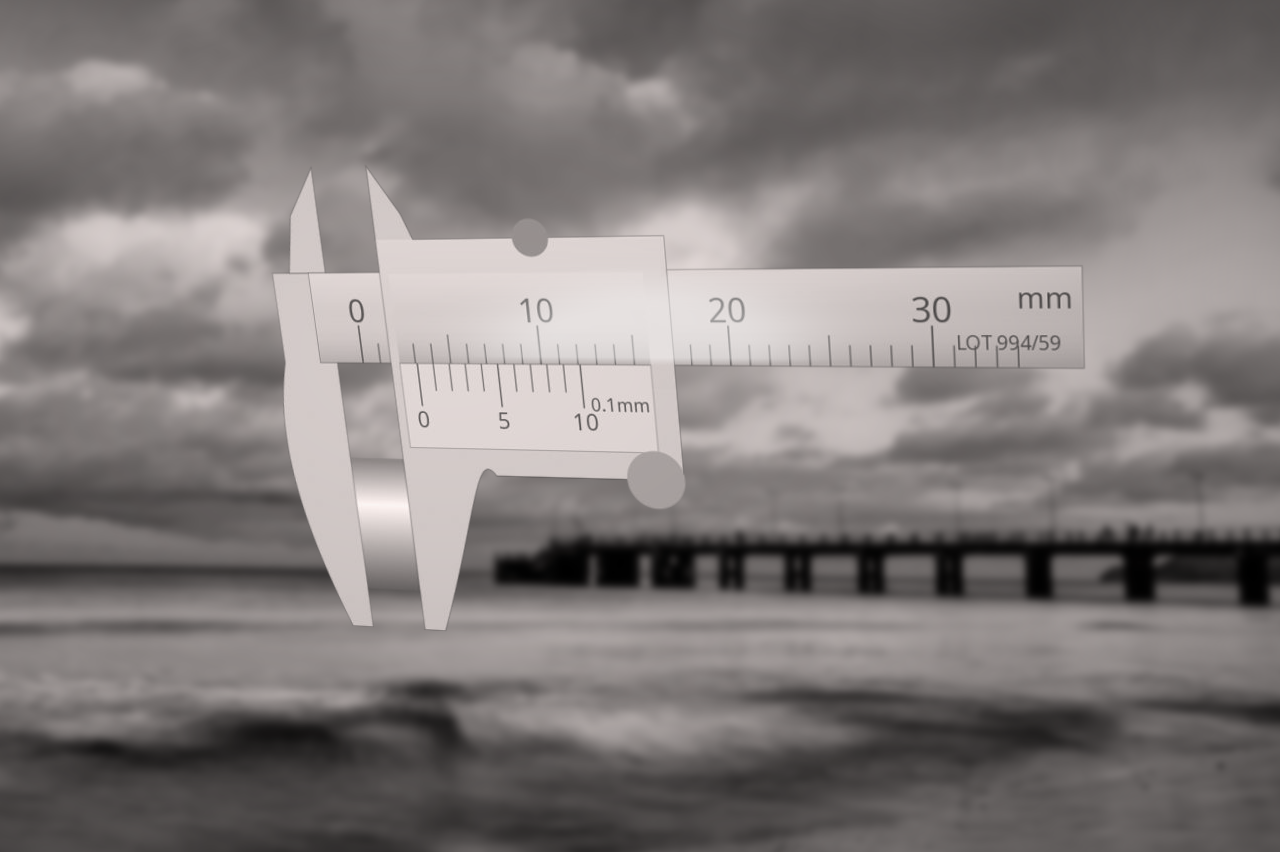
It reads 3.1 mm
